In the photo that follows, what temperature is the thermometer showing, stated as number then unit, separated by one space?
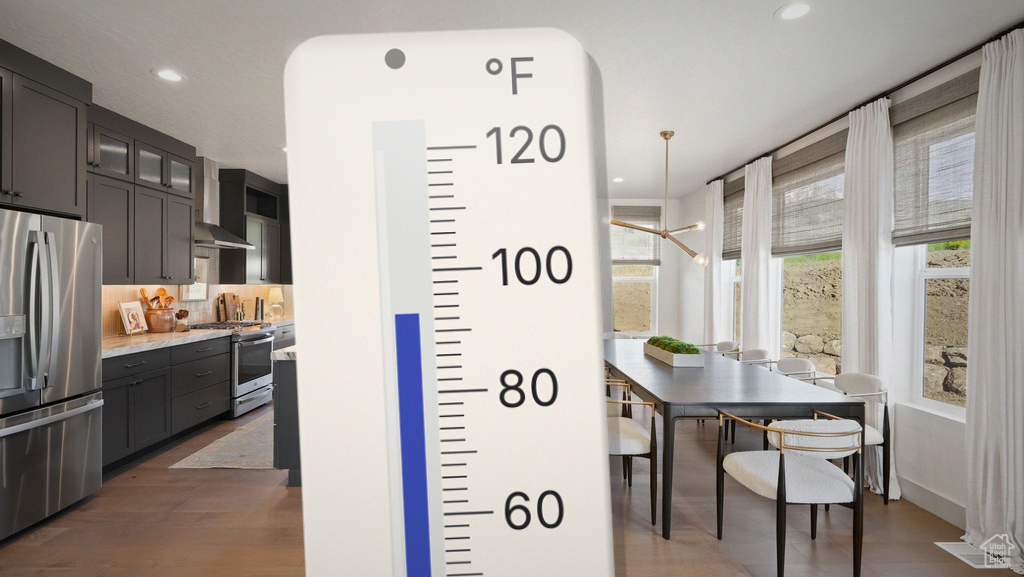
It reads 93 °F
